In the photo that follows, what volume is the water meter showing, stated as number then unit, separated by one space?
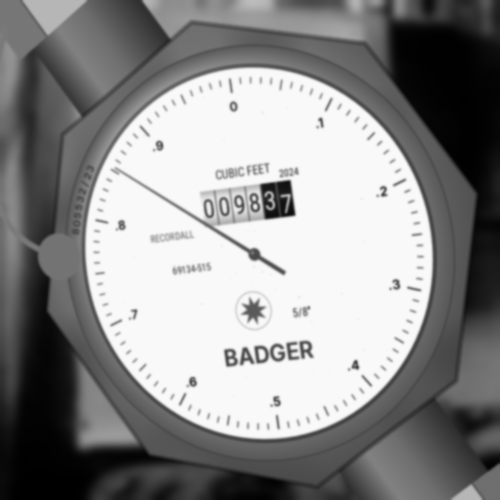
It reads 9836.85 ft³
